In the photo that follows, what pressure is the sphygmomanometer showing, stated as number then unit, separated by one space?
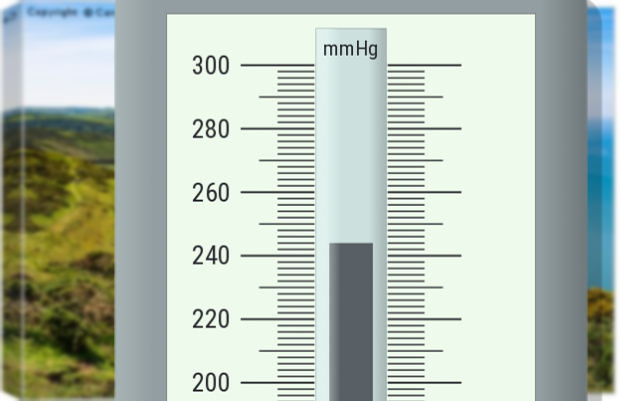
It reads 244 mmHg
